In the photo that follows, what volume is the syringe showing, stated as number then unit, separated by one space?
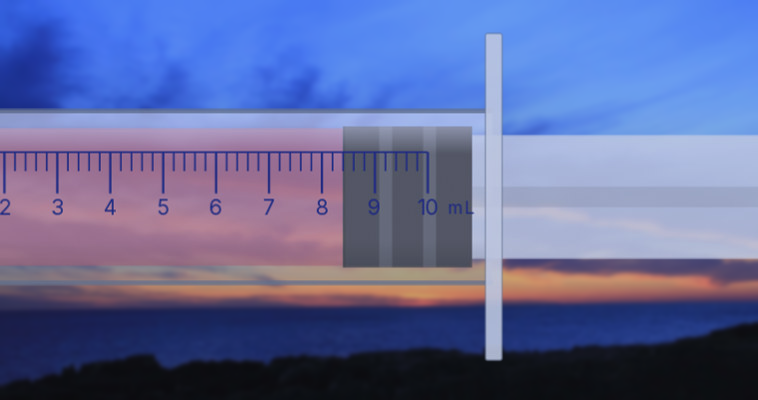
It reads 8.4 mL
